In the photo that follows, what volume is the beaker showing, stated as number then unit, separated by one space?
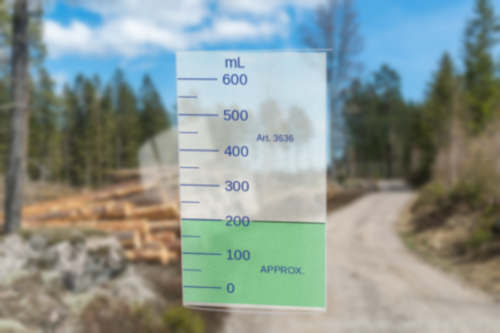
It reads 200 mL
